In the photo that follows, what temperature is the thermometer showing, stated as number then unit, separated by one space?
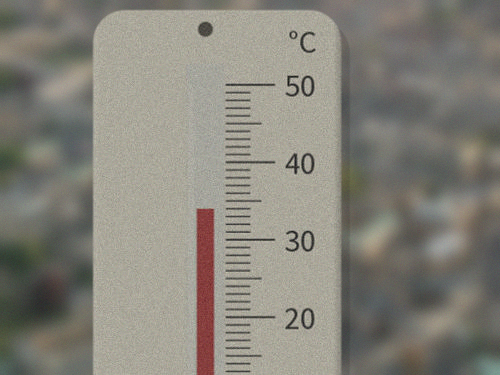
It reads 34 °C
